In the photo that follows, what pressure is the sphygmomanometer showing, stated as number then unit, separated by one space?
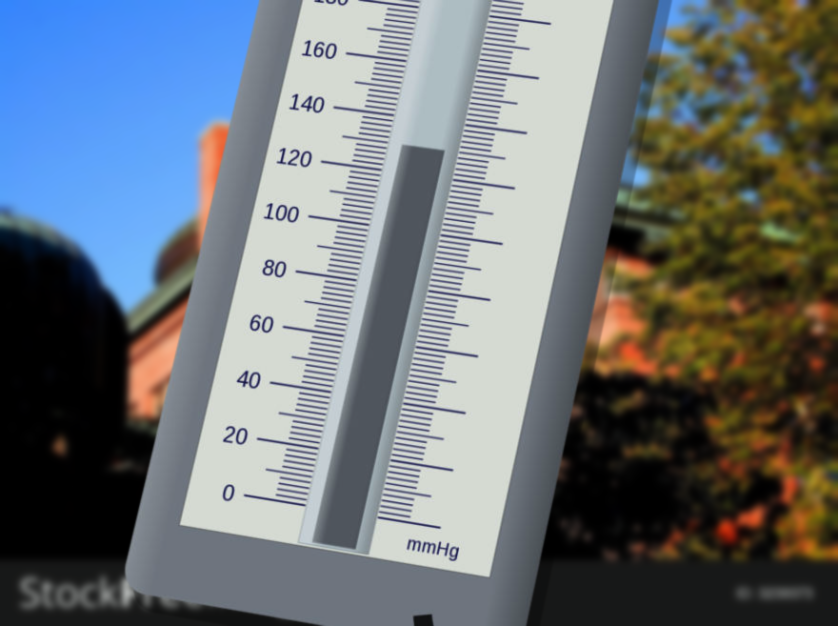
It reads 130 mmHg
